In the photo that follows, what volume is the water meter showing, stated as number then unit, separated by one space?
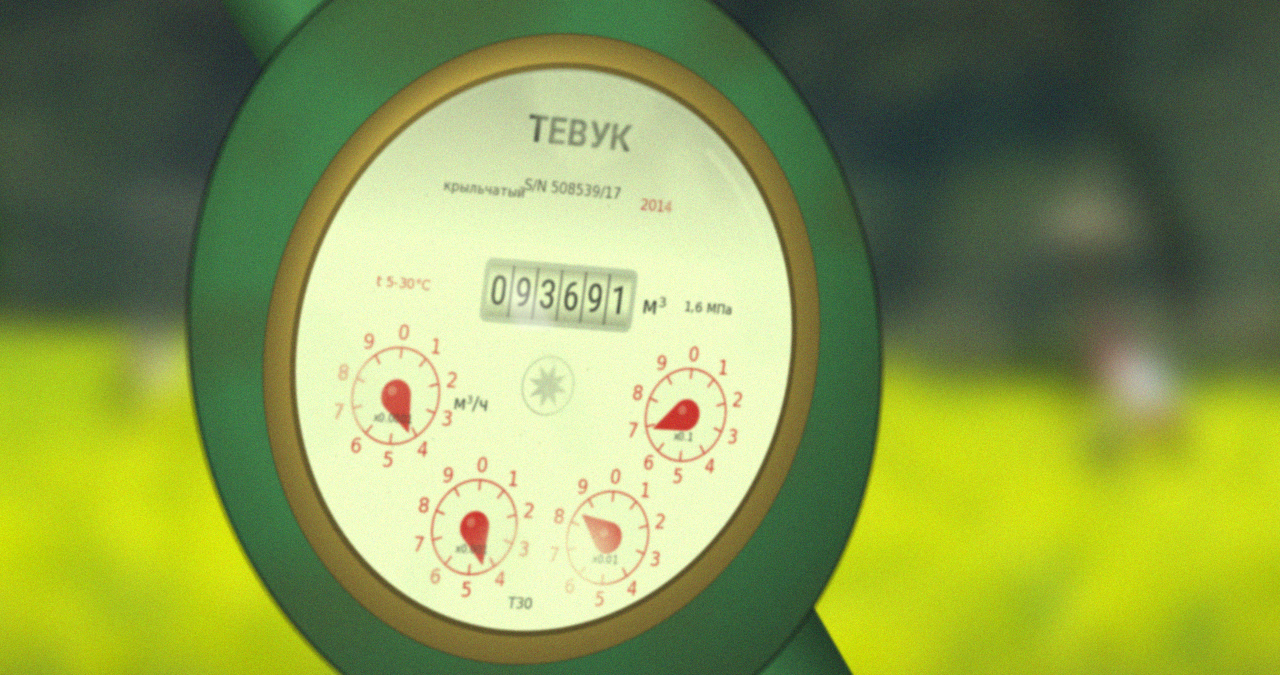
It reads 93691.6844 m³
